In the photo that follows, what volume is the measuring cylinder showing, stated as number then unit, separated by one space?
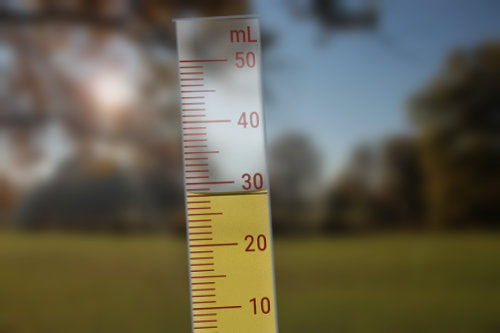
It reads 28 mL
